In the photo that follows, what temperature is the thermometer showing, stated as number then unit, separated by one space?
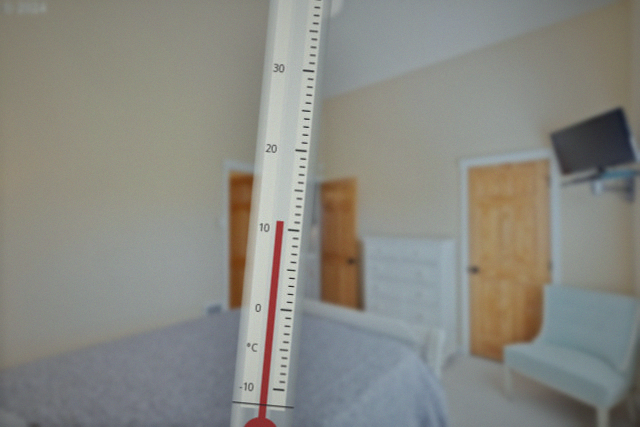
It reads 11 °C
